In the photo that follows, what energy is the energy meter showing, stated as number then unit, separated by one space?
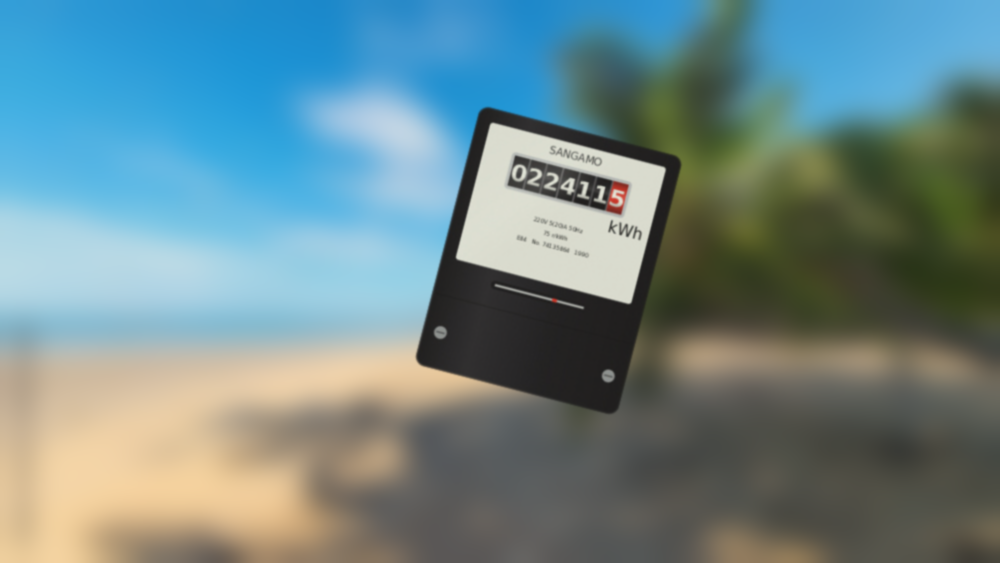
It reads 22411.5 kWh
